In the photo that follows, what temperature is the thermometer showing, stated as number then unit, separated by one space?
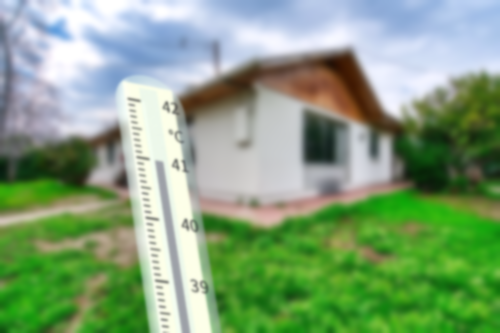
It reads 41 °C
